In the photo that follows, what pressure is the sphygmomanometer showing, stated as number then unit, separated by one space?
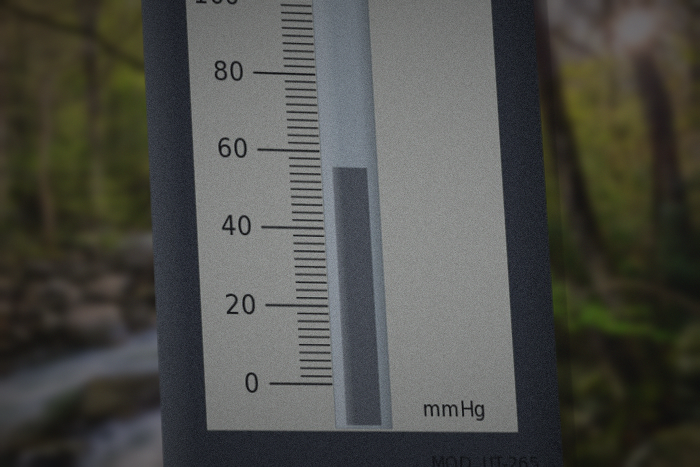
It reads 56 mmHg
